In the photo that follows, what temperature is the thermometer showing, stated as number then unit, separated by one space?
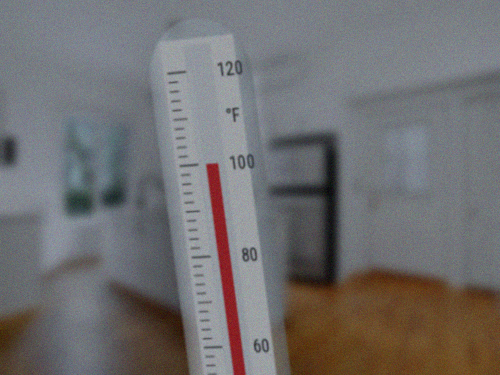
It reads 100 °F
